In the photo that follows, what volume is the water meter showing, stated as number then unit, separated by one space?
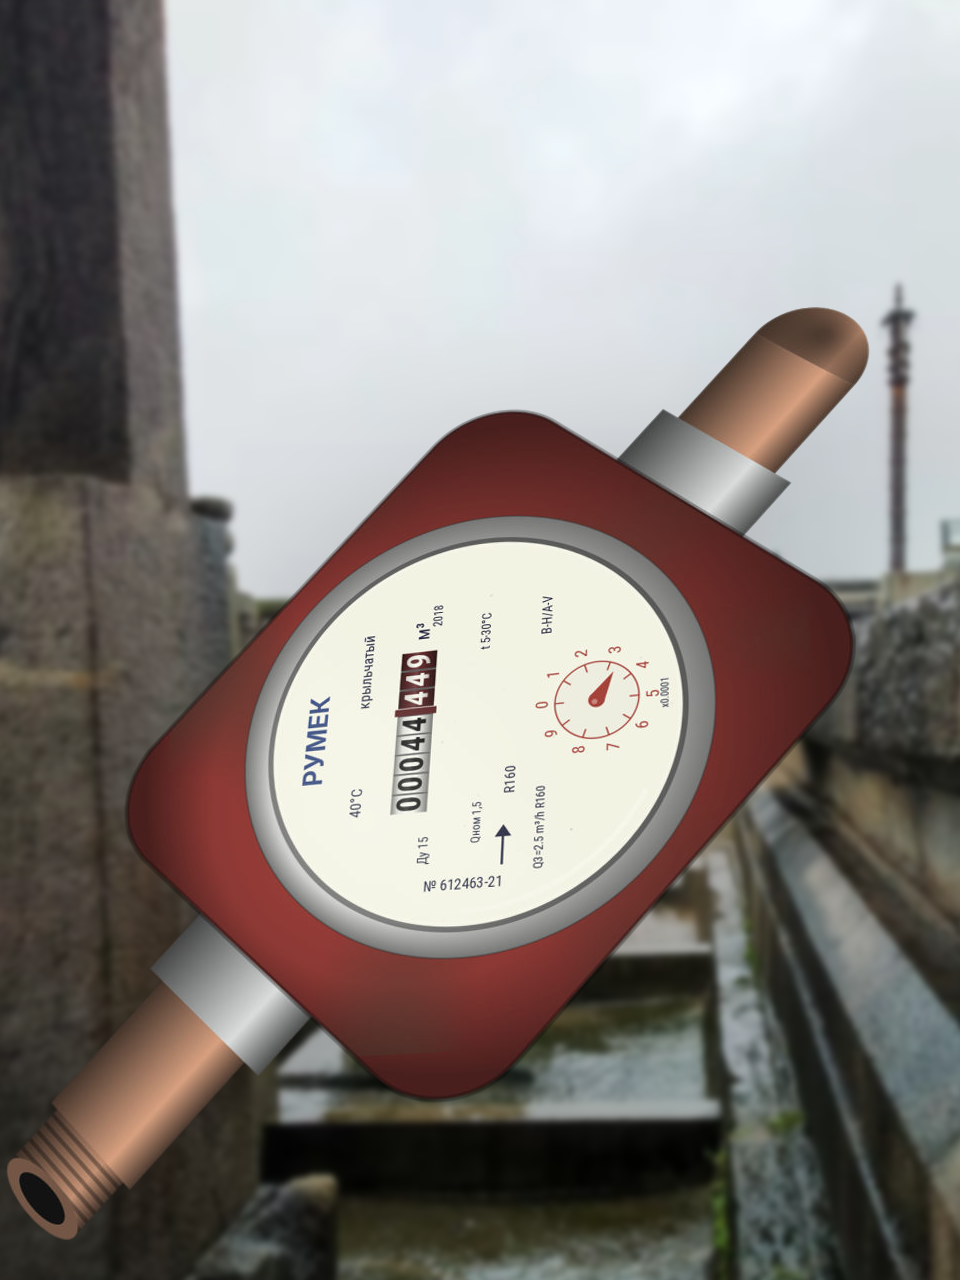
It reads 44.4493 m³
